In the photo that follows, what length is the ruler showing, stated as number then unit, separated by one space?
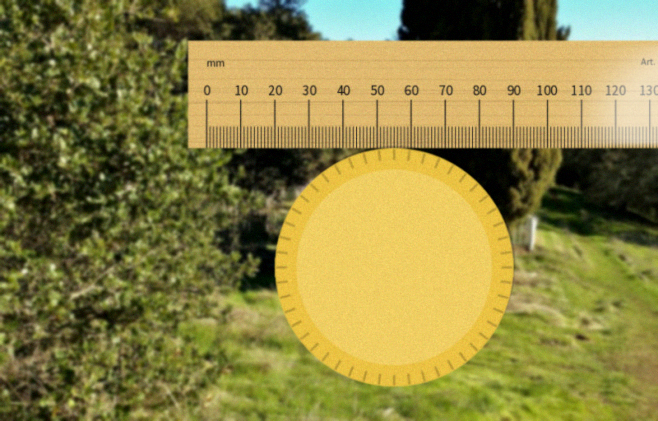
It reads 70 mm
